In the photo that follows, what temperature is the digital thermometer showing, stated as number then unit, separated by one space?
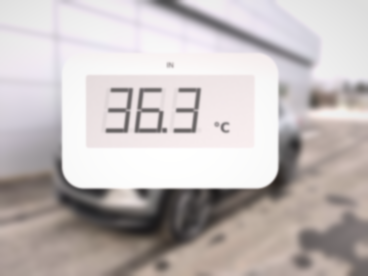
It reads 36.3 °C
